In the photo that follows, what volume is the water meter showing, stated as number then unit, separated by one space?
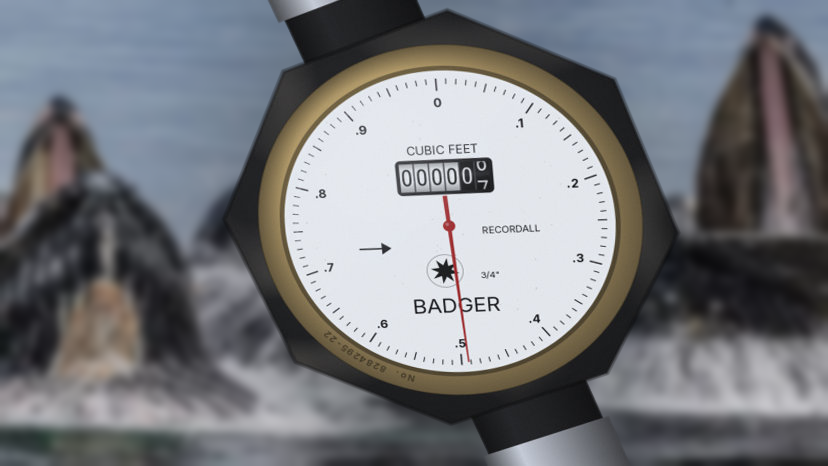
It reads 6.49 ft³
